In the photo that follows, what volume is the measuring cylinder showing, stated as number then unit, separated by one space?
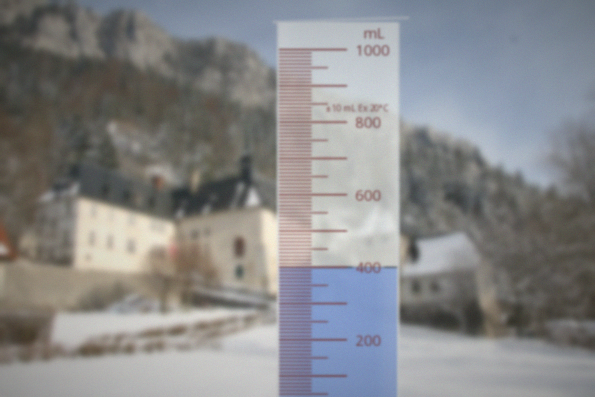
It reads 400 mL
